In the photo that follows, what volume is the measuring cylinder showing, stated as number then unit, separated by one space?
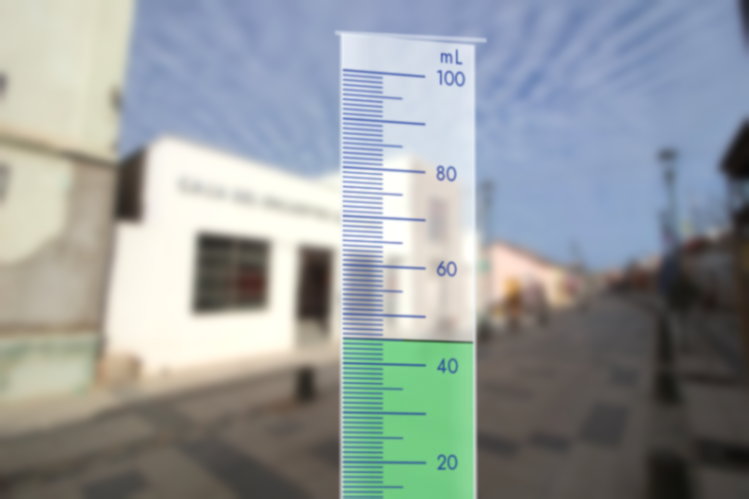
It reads 45 mL
